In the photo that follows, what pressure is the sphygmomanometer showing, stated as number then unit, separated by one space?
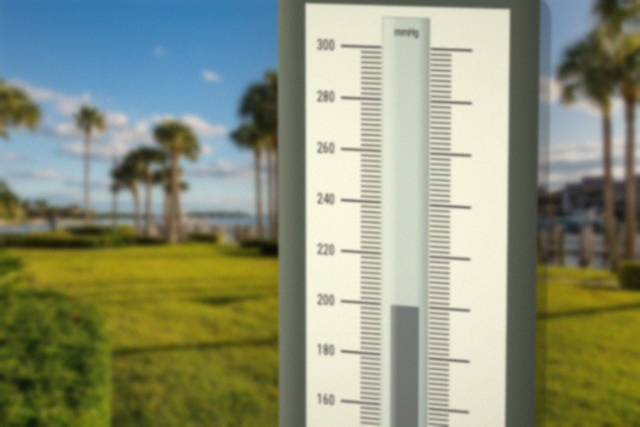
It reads 200 mmHg
